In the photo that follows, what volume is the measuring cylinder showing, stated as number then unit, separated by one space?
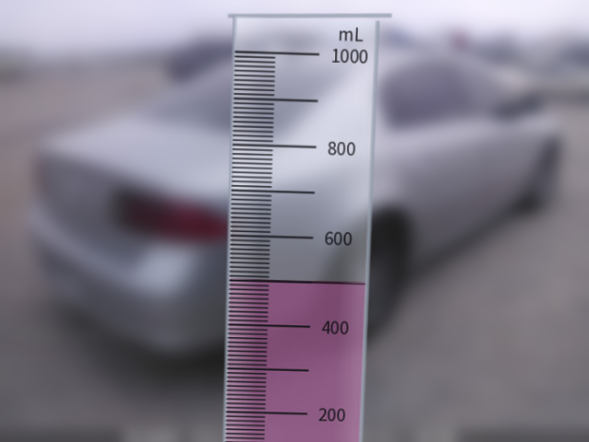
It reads 500 mL
